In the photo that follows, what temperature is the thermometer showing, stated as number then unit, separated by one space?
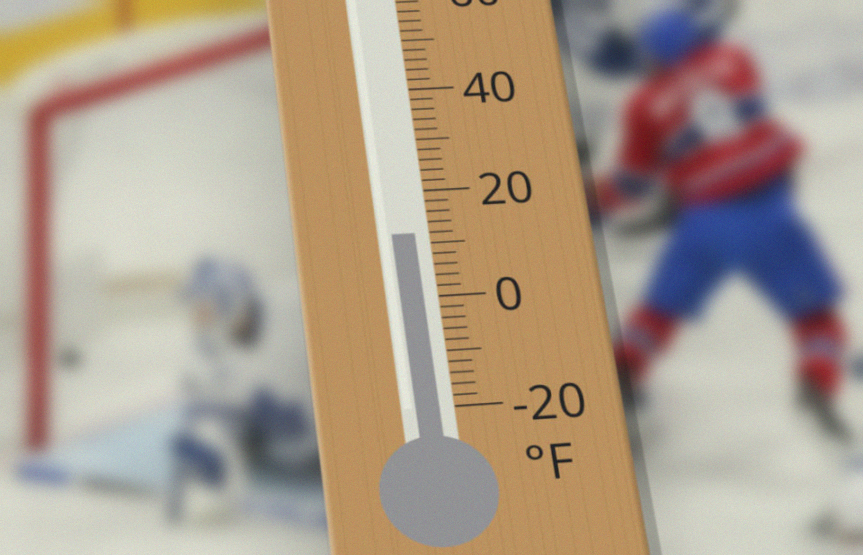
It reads 12 °F
